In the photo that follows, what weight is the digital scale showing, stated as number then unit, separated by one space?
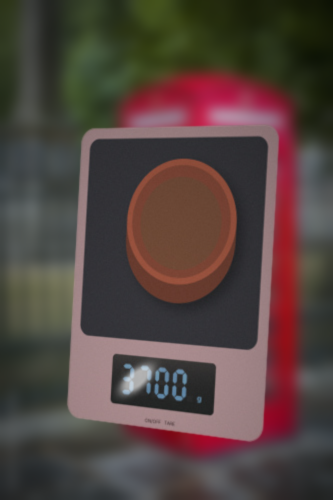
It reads 3700 g
